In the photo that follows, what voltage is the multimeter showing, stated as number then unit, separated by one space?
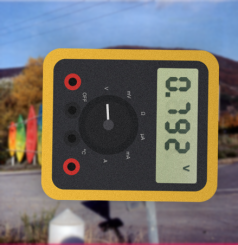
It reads 0.792 V
